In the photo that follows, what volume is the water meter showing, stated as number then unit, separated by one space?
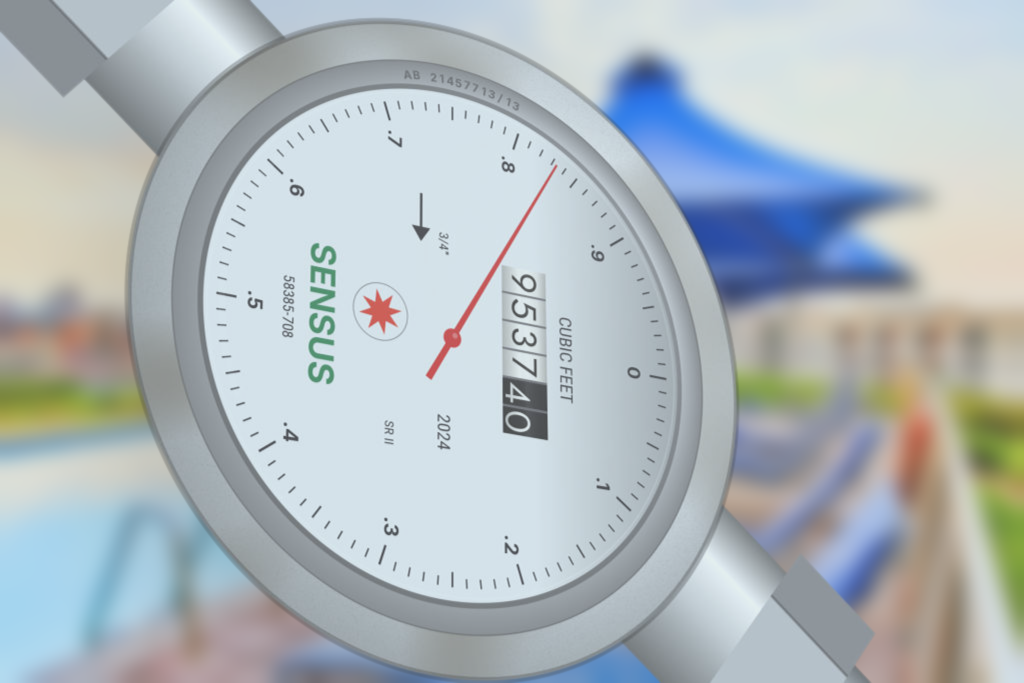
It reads 953739.83 ft³
